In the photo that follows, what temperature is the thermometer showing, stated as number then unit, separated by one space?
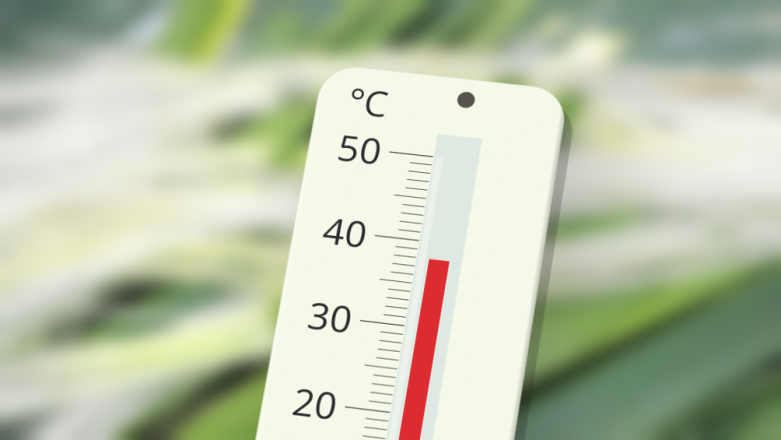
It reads 38 °C
